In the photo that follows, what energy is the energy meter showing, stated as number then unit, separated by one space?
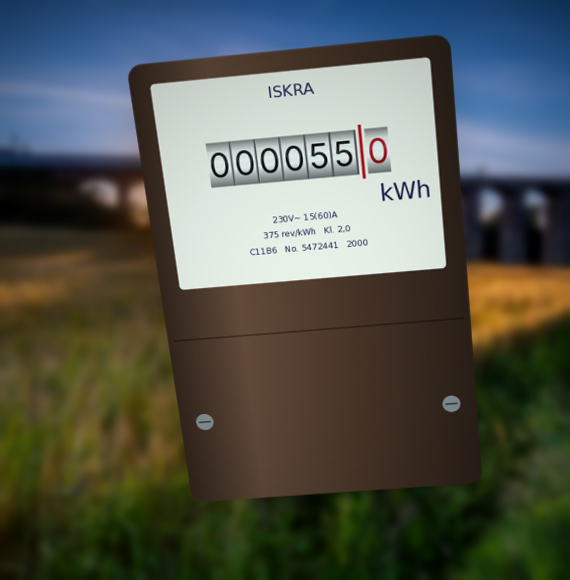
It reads 55.0 kWh
